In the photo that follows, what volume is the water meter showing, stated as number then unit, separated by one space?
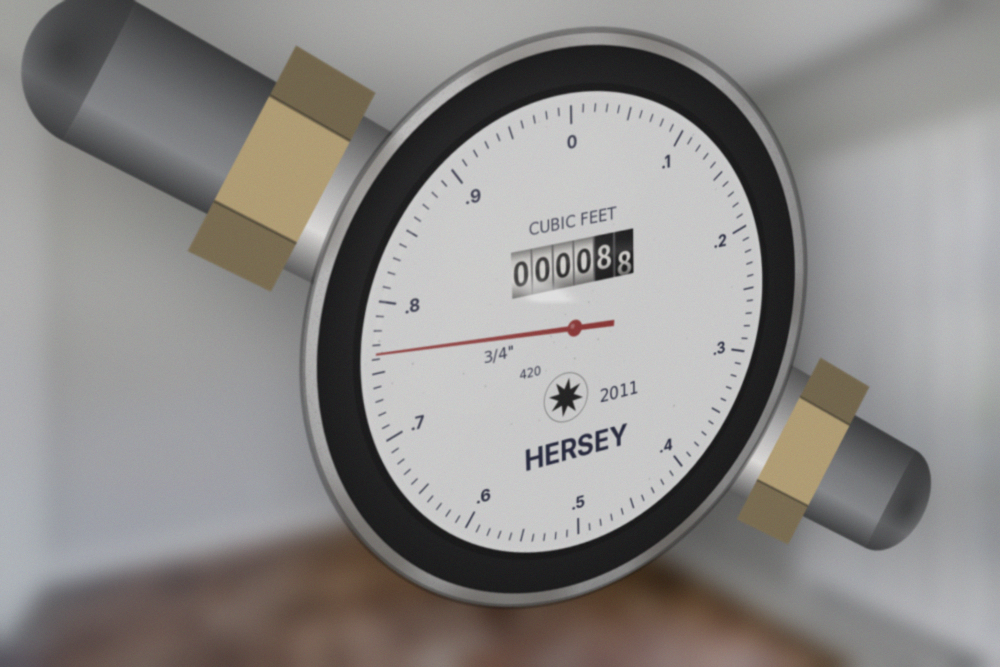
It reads 87.76 ft³
